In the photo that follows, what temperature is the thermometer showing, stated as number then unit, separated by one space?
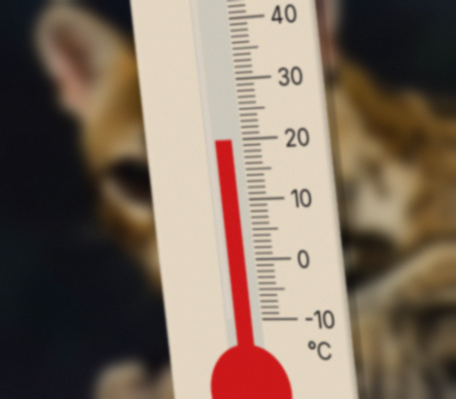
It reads 20 °C
